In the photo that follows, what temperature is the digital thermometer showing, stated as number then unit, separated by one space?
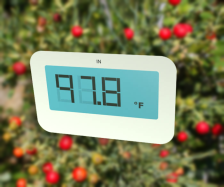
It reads 97.8 °F
